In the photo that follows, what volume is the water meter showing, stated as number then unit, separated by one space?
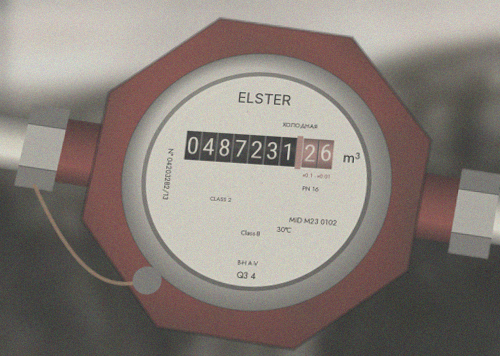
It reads 487231.26 m³
